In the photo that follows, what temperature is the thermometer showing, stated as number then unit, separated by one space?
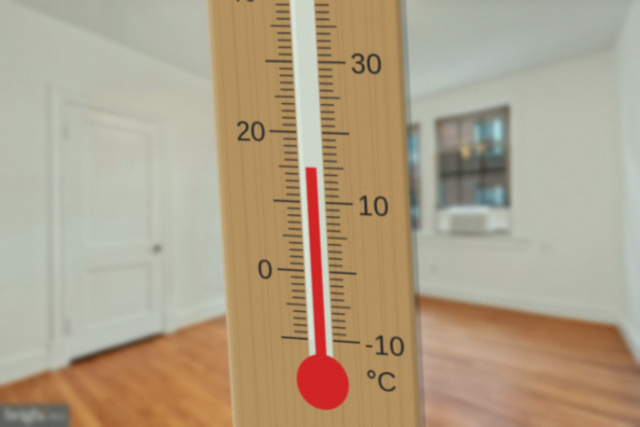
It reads 15 °C
